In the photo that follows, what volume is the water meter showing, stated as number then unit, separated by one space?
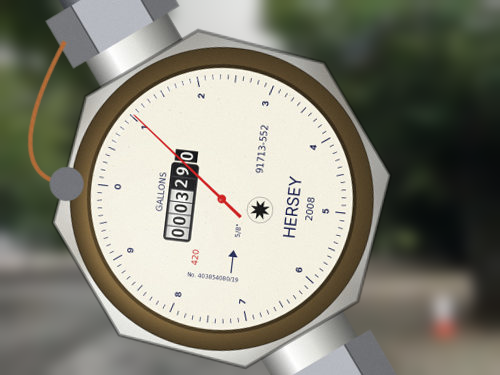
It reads 3291.0 gal
